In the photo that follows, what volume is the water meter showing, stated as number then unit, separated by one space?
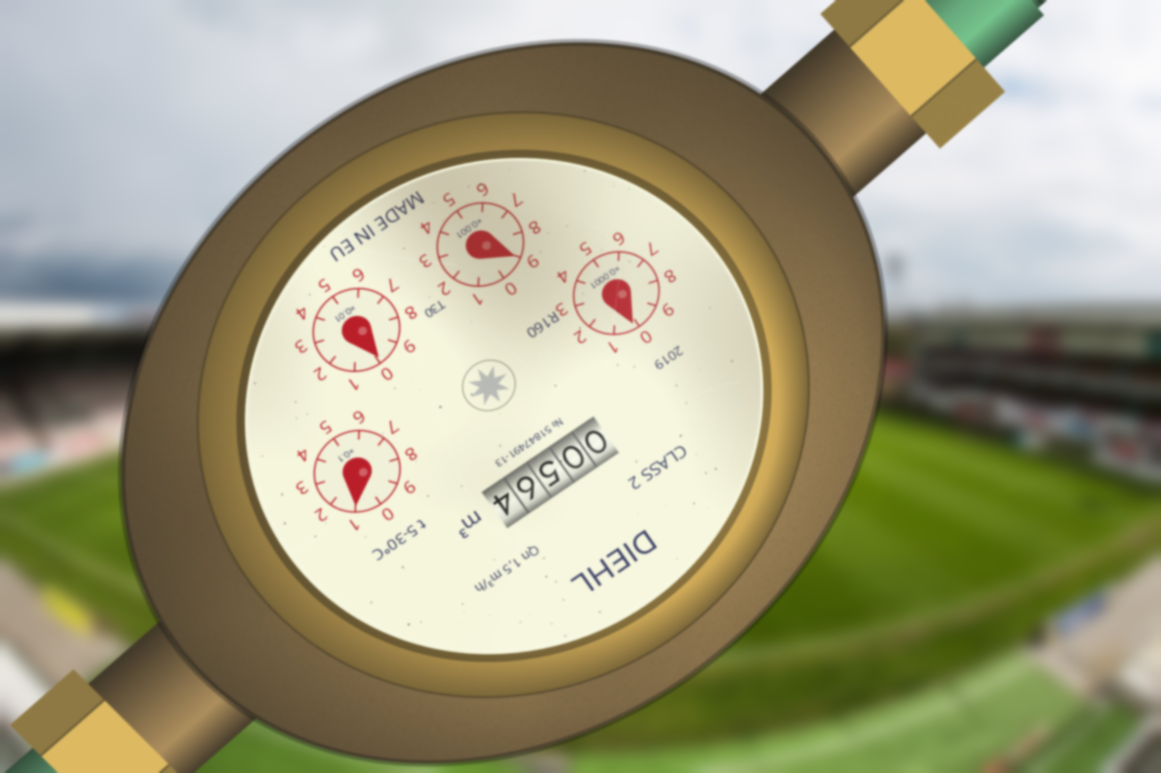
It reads 564.0990 m³
